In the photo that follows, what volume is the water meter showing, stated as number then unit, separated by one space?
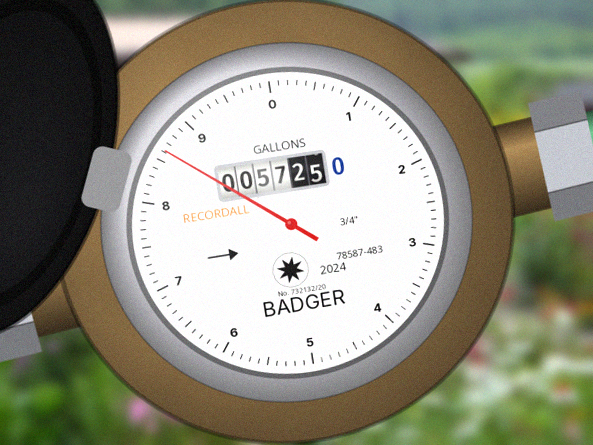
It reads 57248.6 gal
